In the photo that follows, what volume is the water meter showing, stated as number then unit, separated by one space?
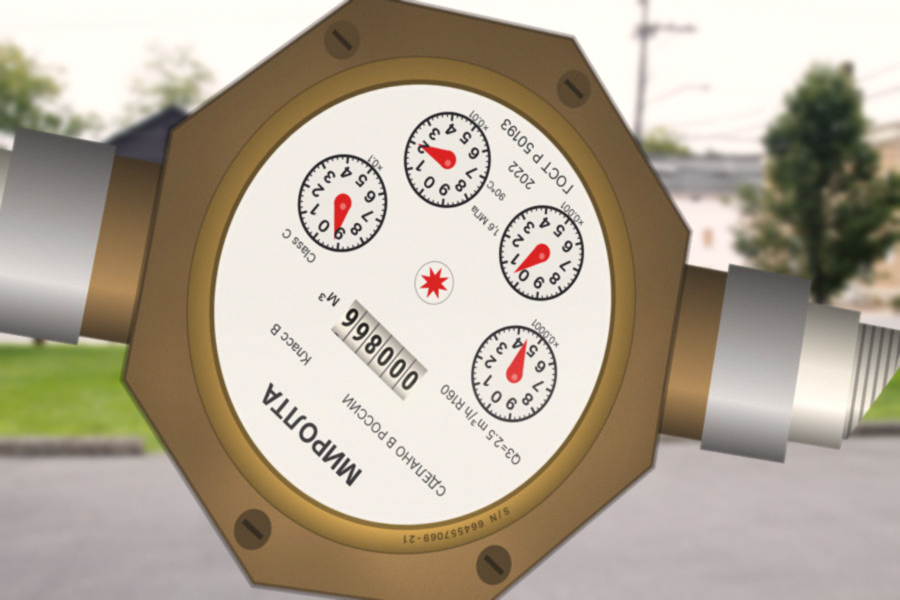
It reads 865.9204 m³
